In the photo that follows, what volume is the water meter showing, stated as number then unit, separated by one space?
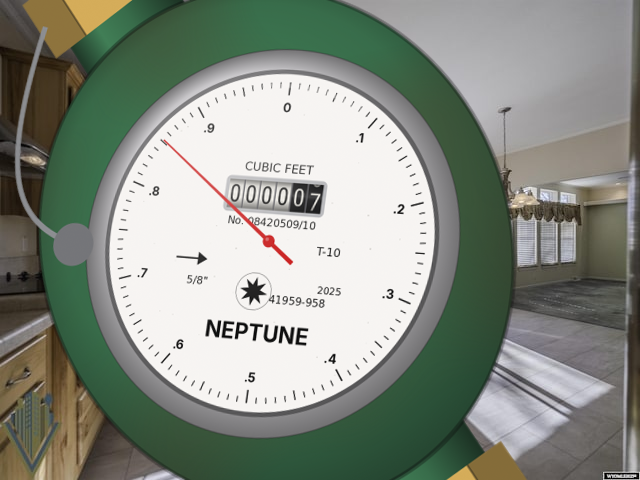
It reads 6.85 ft³
